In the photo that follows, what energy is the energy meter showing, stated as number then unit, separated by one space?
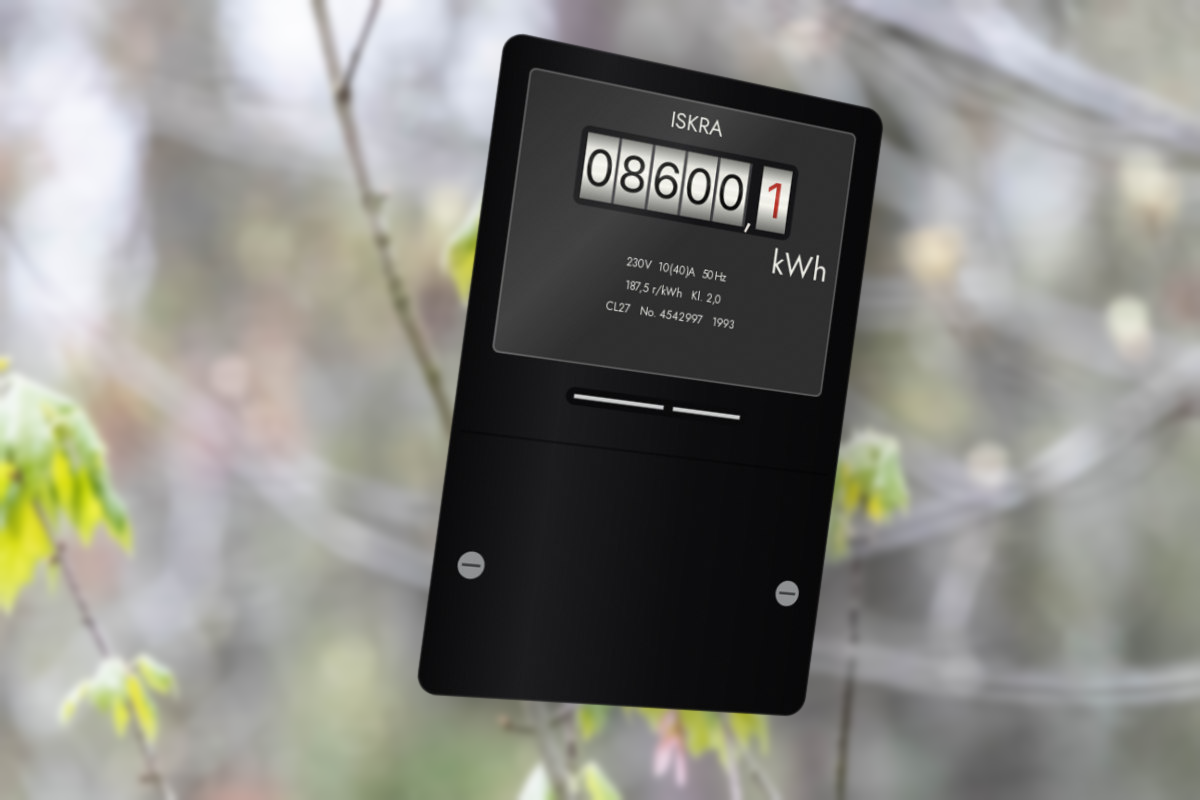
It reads 8600.1 kWh
